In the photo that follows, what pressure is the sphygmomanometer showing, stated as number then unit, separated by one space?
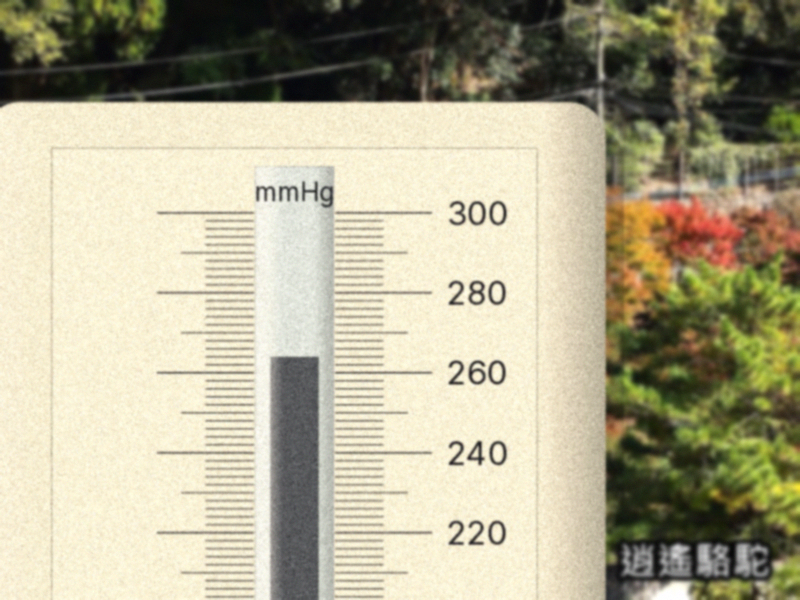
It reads 264 mmHg
